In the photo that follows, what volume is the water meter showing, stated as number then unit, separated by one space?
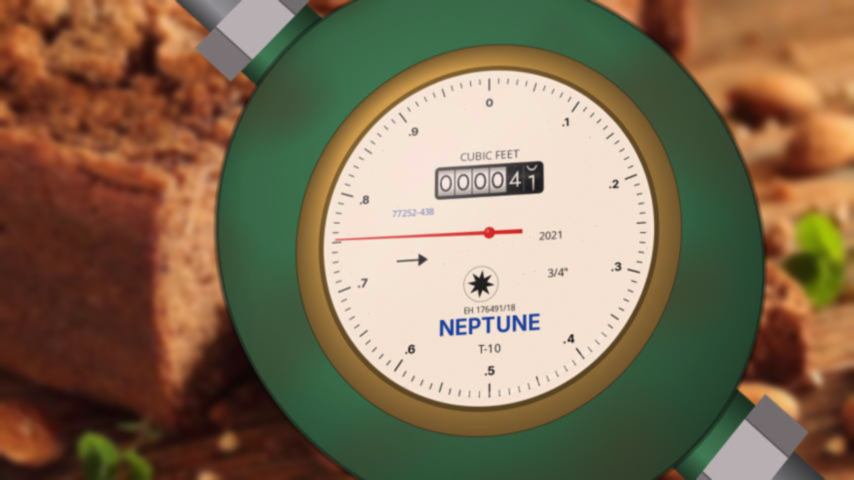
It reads 40.75 ft³
